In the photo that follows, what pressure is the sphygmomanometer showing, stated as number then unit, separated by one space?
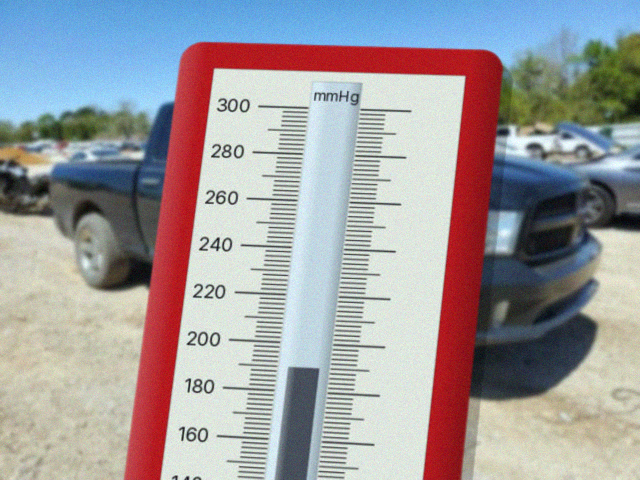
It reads 190 mmHg
